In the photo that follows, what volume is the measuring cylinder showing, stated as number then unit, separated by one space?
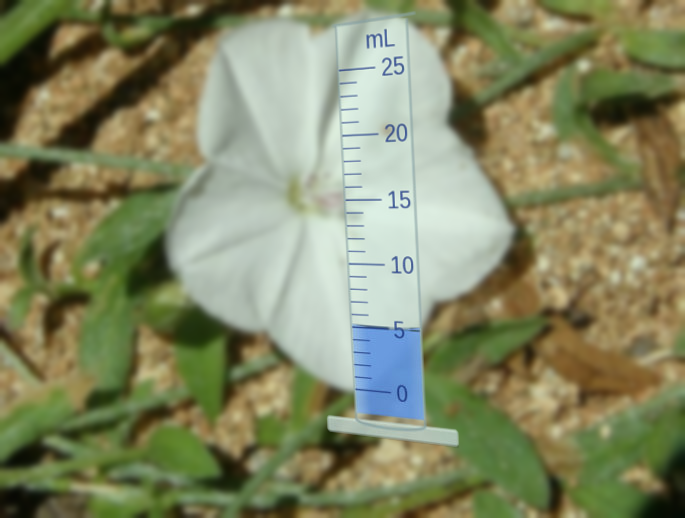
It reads 5 mL
